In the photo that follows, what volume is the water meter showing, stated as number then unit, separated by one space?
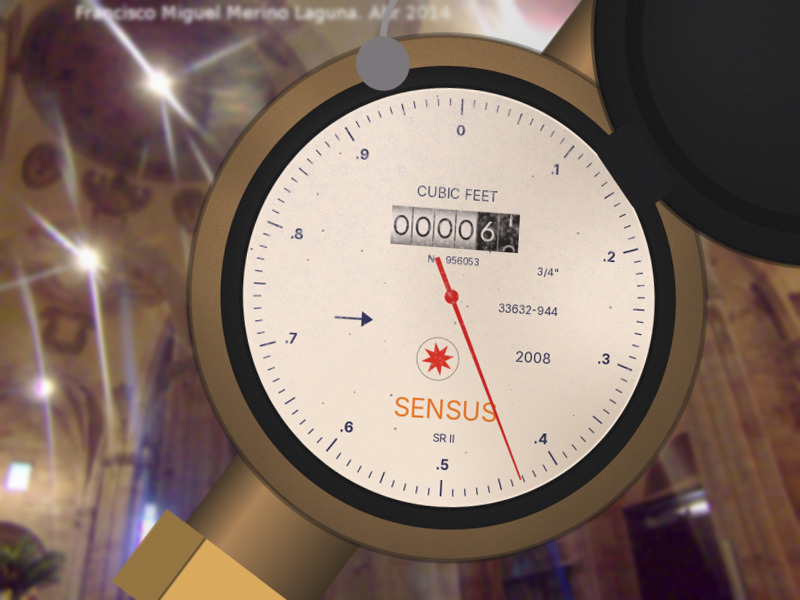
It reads 61.43 ft³
